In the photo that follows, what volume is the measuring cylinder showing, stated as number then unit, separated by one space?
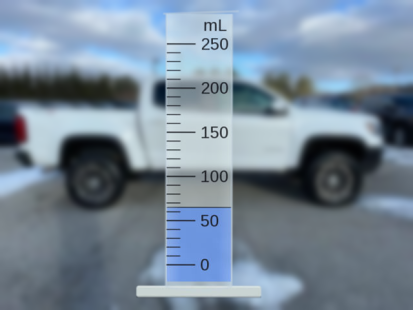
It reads 65 mL
